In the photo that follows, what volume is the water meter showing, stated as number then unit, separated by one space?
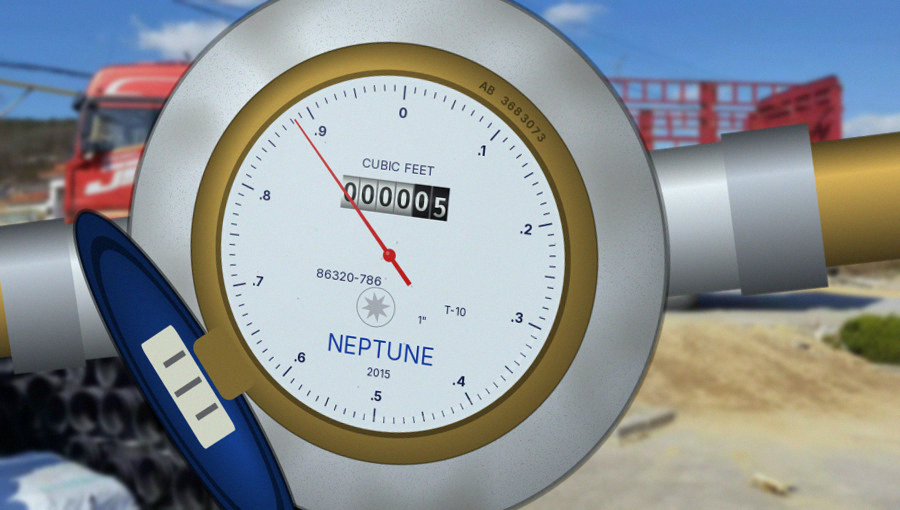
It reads 4.88 ft³
